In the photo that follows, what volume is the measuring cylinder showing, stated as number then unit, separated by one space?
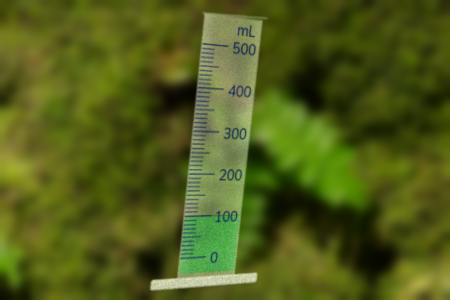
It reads 100 mL
